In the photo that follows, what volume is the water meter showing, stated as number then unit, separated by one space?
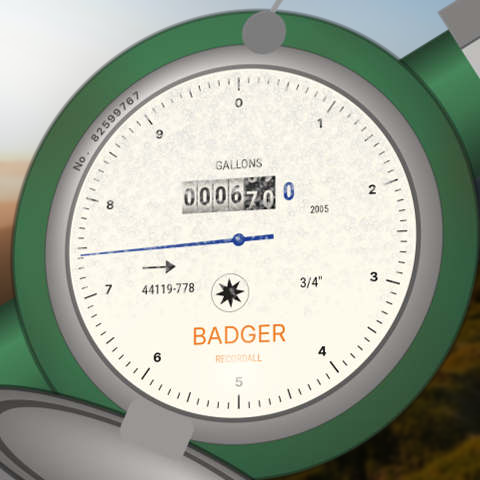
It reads 6697.4 gal
